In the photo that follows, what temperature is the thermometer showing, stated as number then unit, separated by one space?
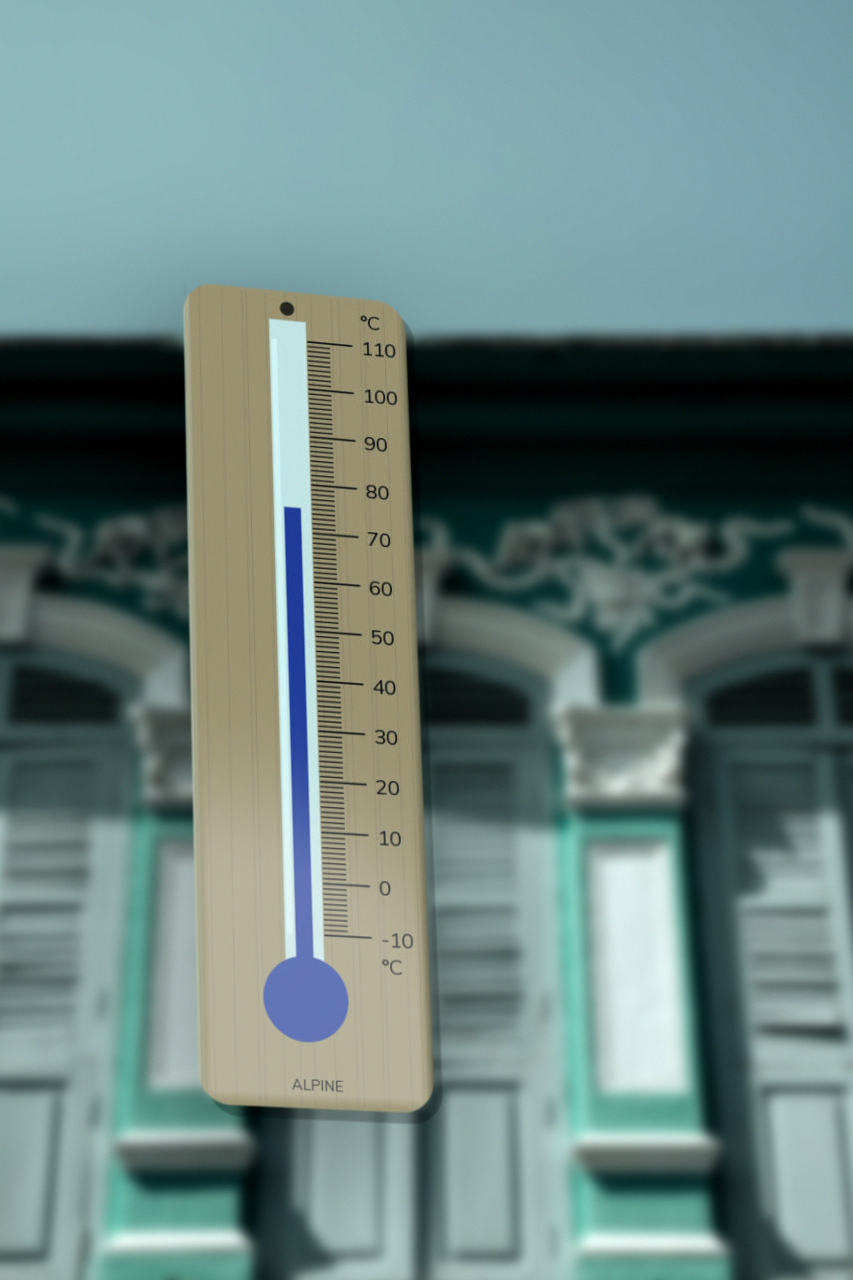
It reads 75 °C
